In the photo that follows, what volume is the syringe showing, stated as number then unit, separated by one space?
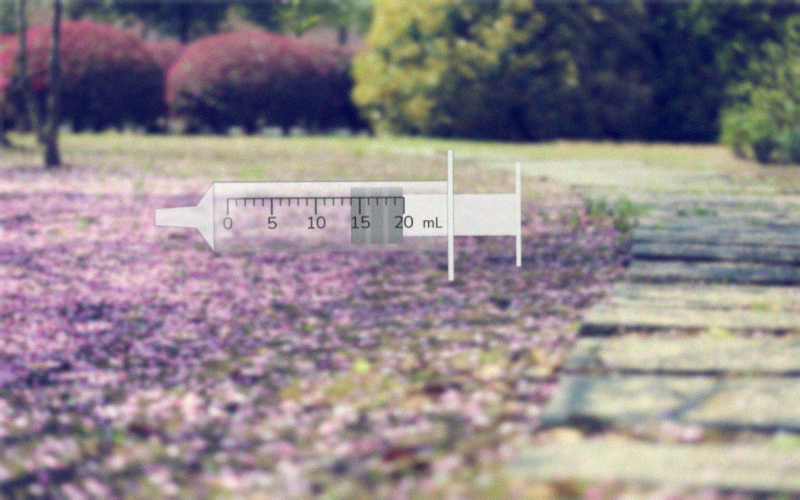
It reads 14 mL
